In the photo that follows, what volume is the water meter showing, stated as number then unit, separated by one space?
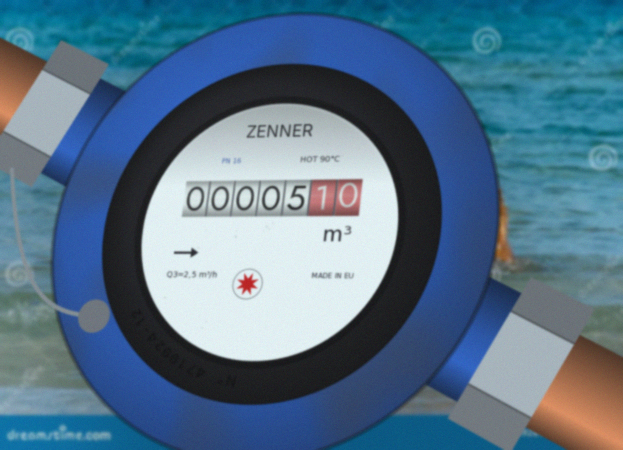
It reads 5.10 m³
